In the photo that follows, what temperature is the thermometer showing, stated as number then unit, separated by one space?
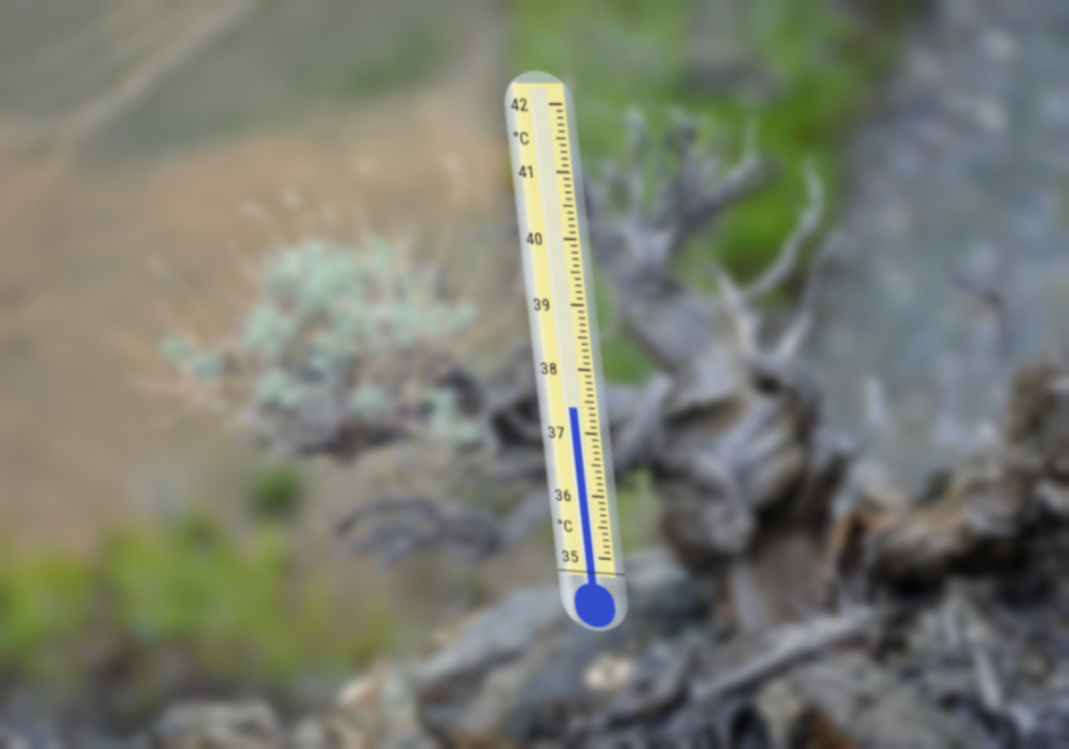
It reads 37.4 °C
